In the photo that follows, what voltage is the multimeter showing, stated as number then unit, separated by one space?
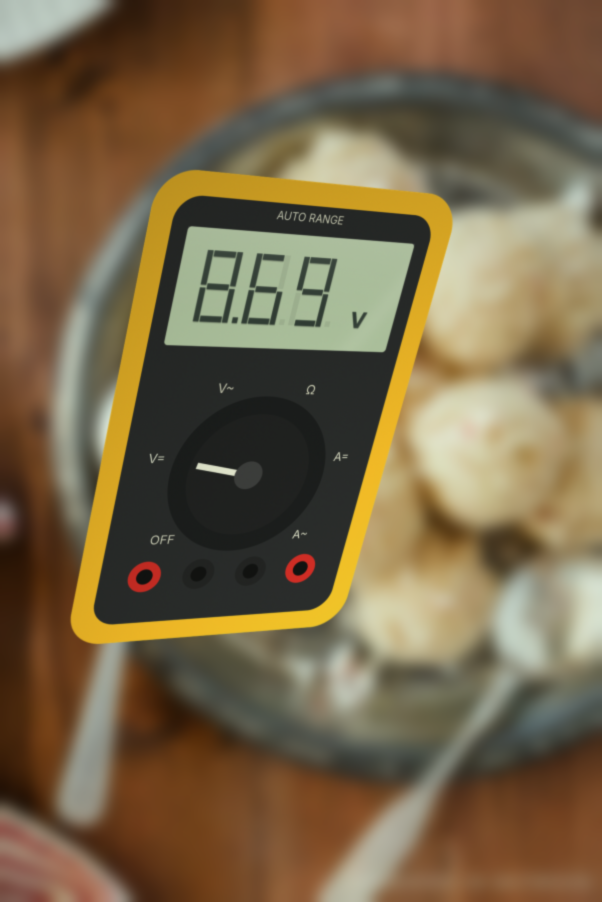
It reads 8.69 V
